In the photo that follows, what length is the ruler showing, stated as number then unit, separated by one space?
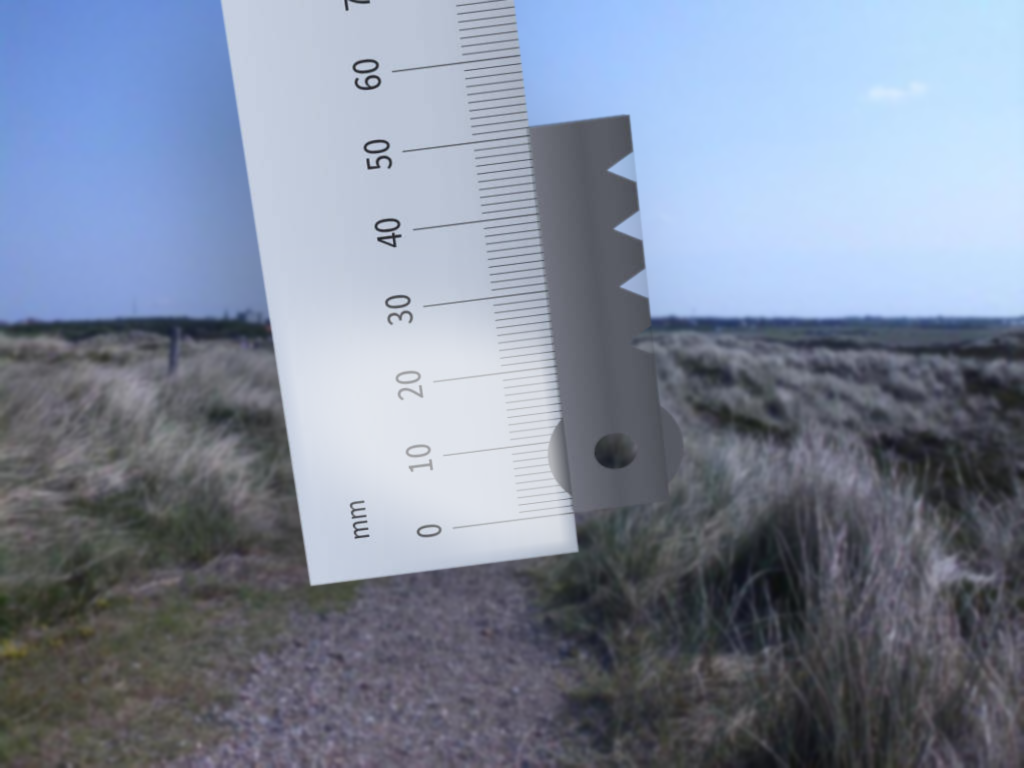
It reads 51 mm
